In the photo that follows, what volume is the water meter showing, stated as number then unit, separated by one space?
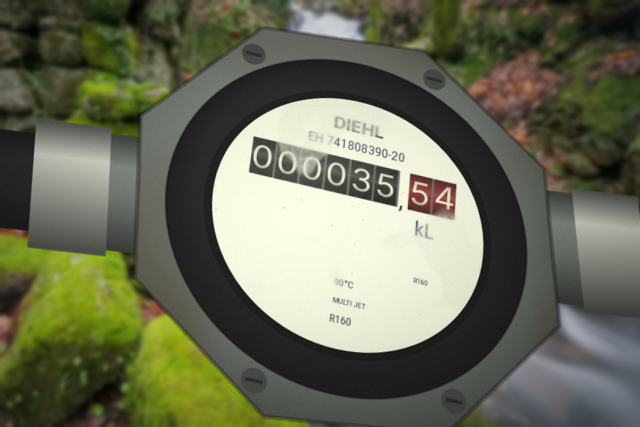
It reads 35.54 kL
